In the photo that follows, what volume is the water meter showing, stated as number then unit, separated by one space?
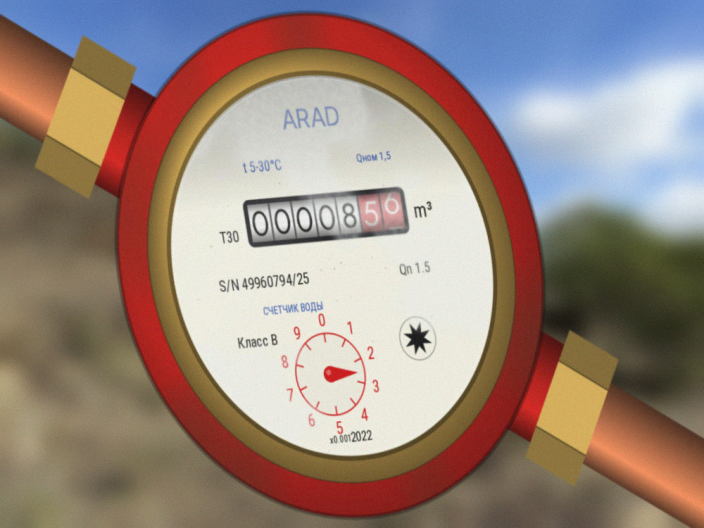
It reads 8.562 m³
